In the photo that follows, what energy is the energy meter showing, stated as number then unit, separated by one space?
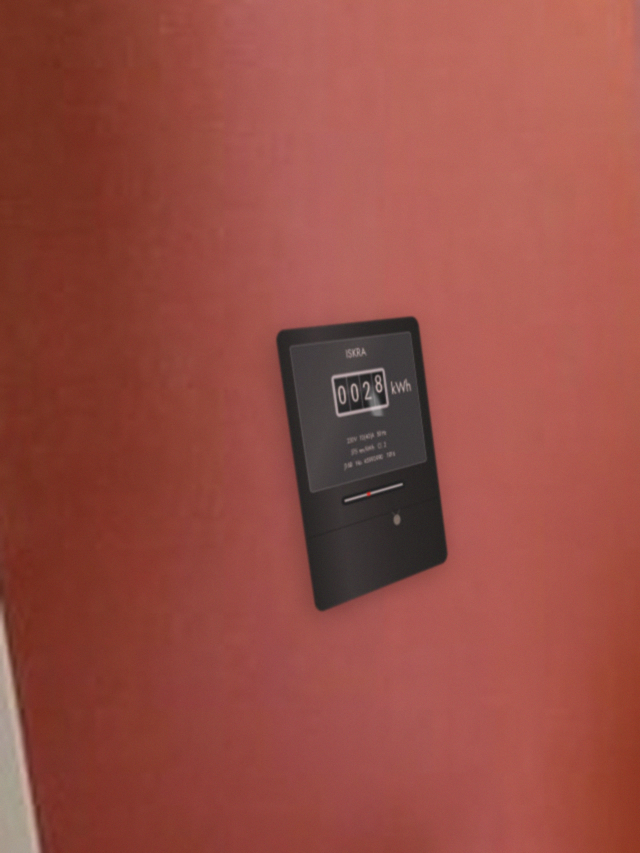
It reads 28 kWh
